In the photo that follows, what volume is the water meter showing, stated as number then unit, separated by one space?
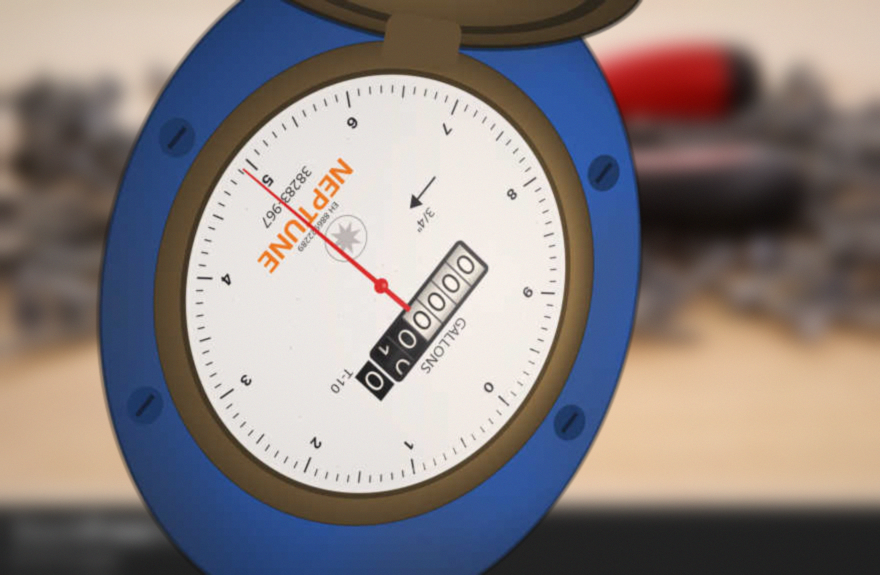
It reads 4.9 gal
